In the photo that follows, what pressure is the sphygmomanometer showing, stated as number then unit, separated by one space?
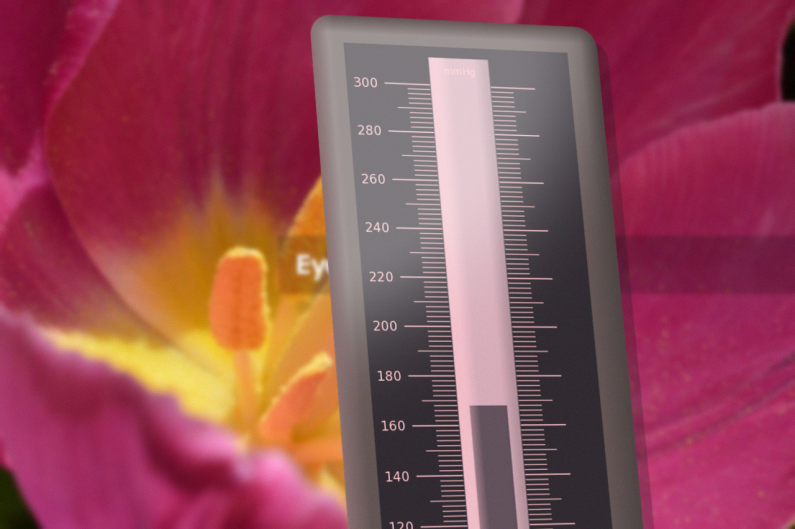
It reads 168 mmHg
